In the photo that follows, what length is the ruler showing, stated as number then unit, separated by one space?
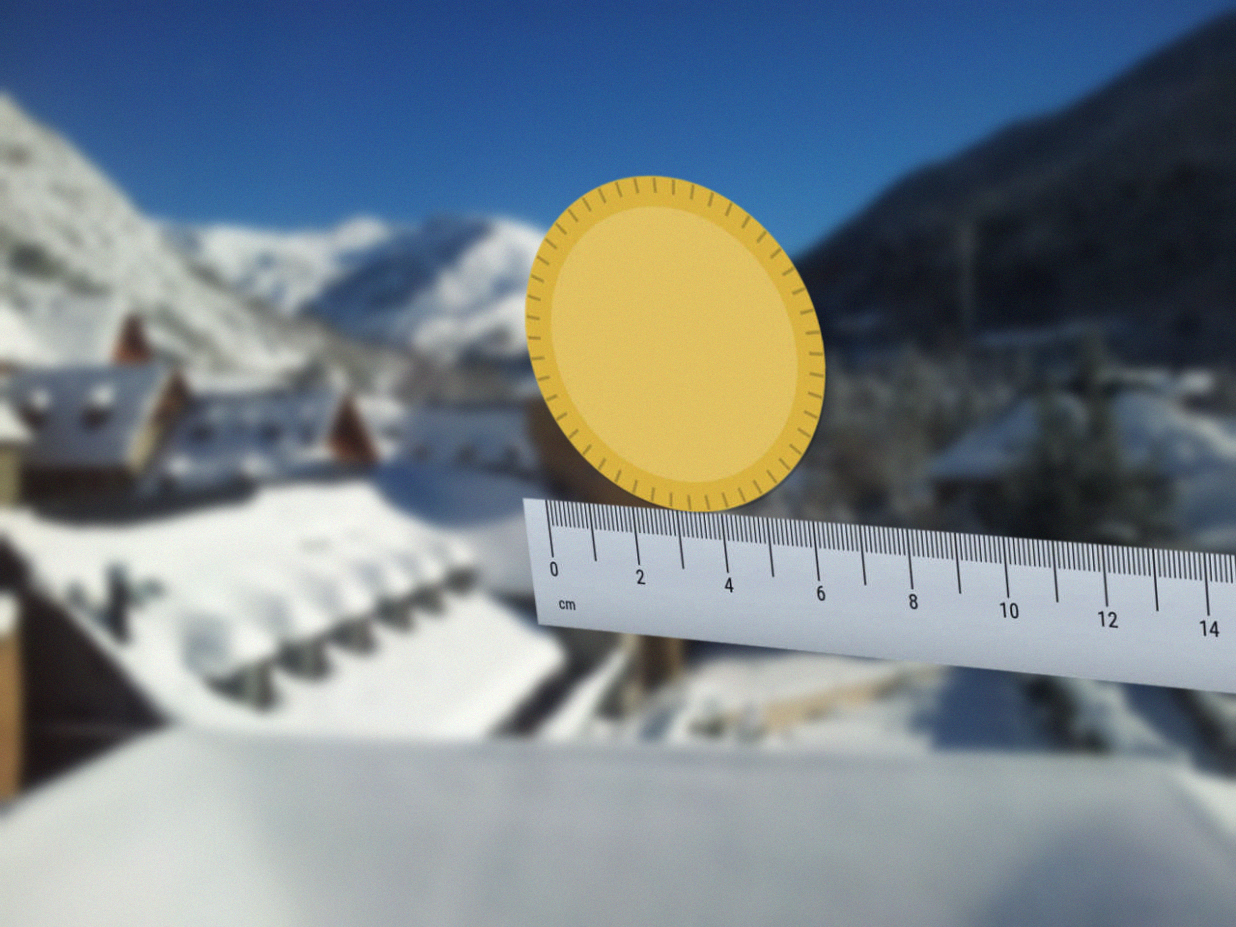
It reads 6.6 cm
